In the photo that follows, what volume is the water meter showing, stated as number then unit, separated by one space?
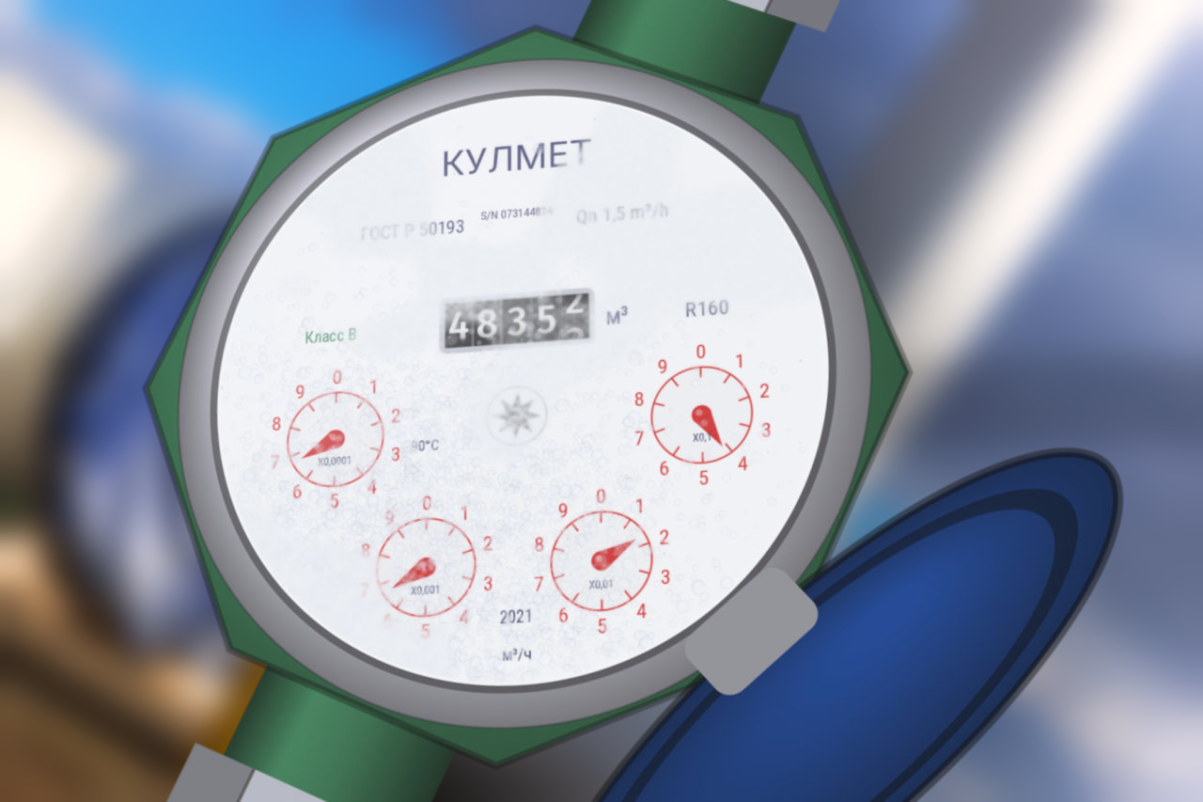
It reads 48352.4166 m³
